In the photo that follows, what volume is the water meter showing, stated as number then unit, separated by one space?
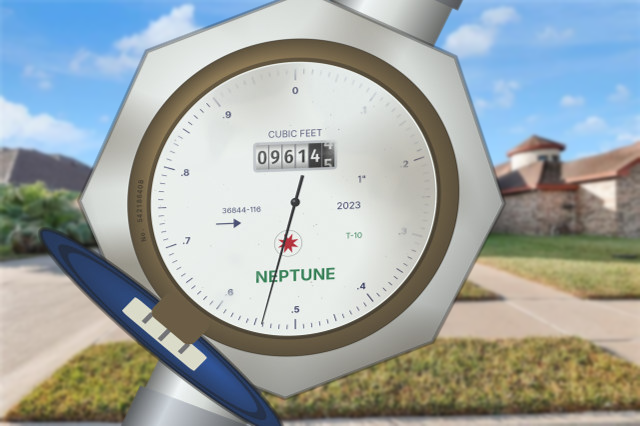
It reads 96144.54 ft³
